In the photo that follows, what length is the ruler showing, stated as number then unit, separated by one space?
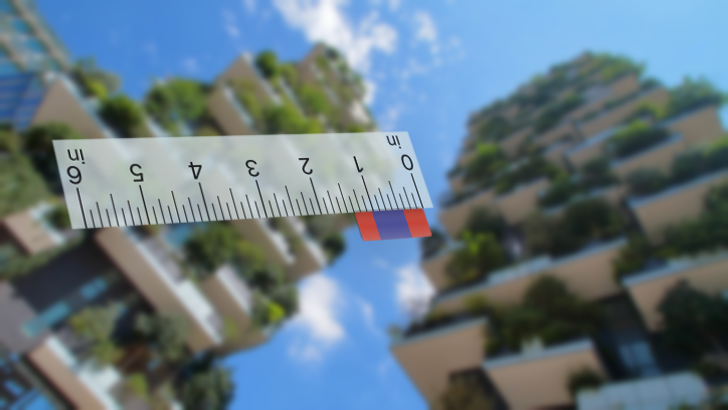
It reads 1.375 in
